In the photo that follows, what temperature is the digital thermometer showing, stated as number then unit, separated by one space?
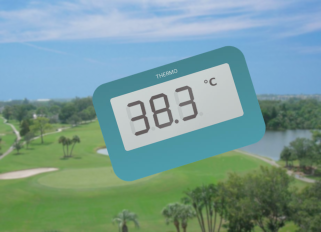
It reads 38.3 °C
